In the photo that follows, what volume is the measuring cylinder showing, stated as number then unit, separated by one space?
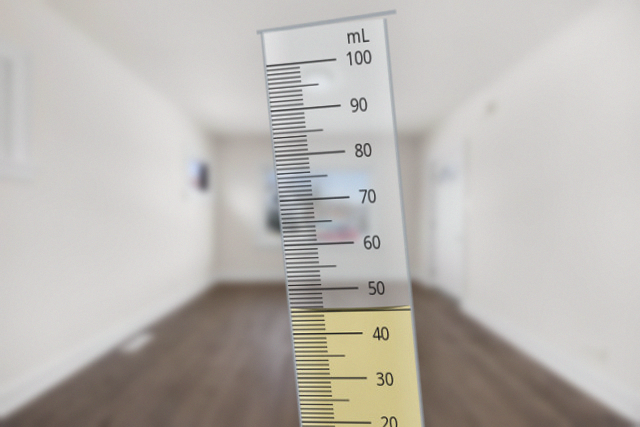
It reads 45 mL
